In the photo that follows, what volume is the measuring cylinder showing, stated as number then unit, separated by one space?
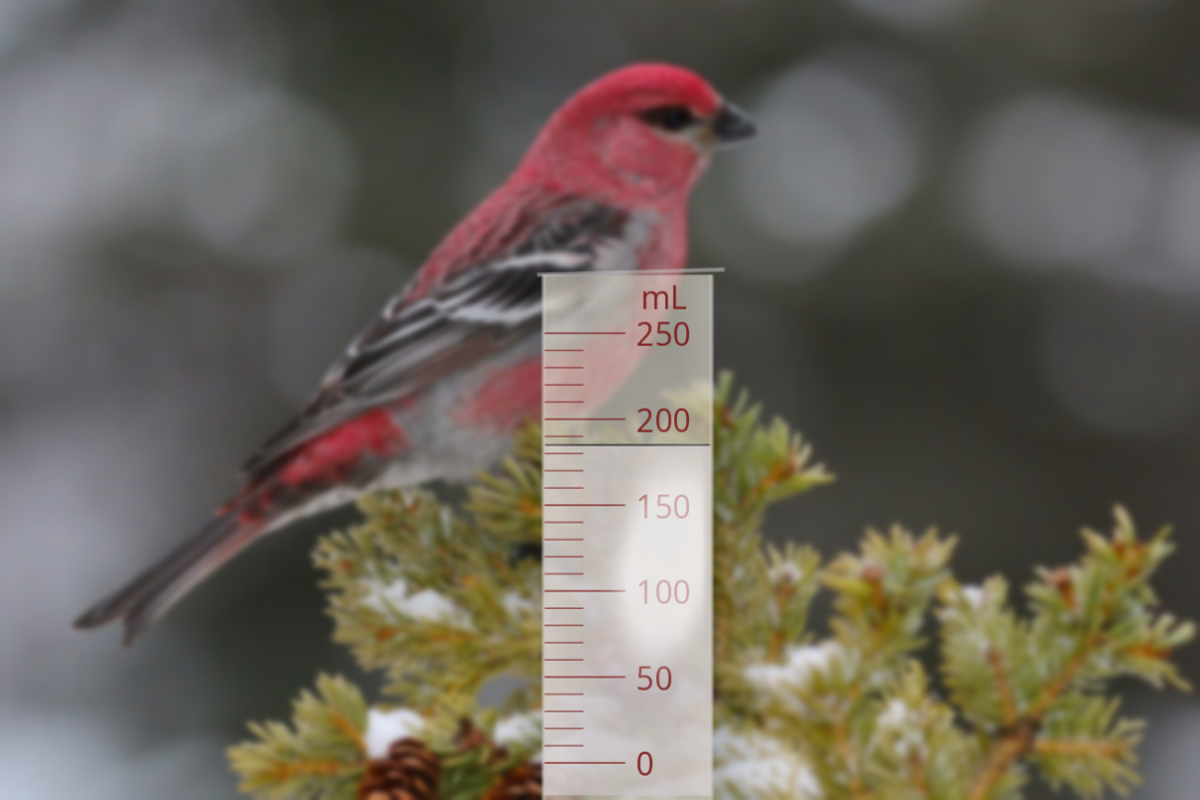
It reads 185 mL
